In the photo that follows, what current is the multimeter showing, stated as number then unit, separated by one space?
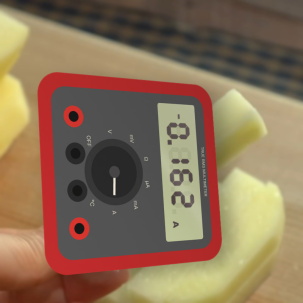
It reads -0.162 A
